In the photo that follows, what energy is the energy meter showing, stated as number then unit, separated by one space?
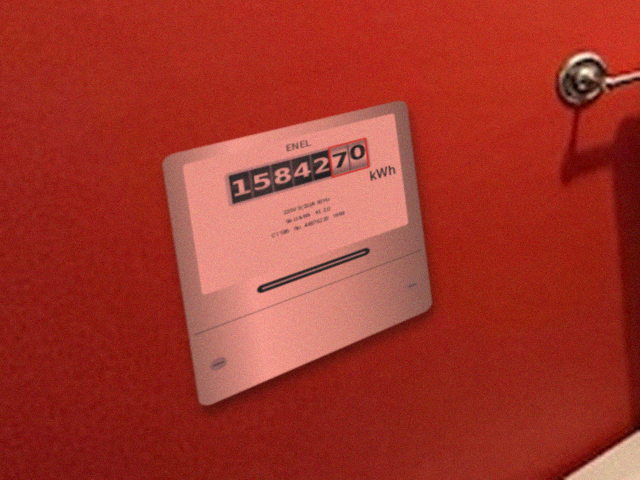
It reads 15842.70 kWh
